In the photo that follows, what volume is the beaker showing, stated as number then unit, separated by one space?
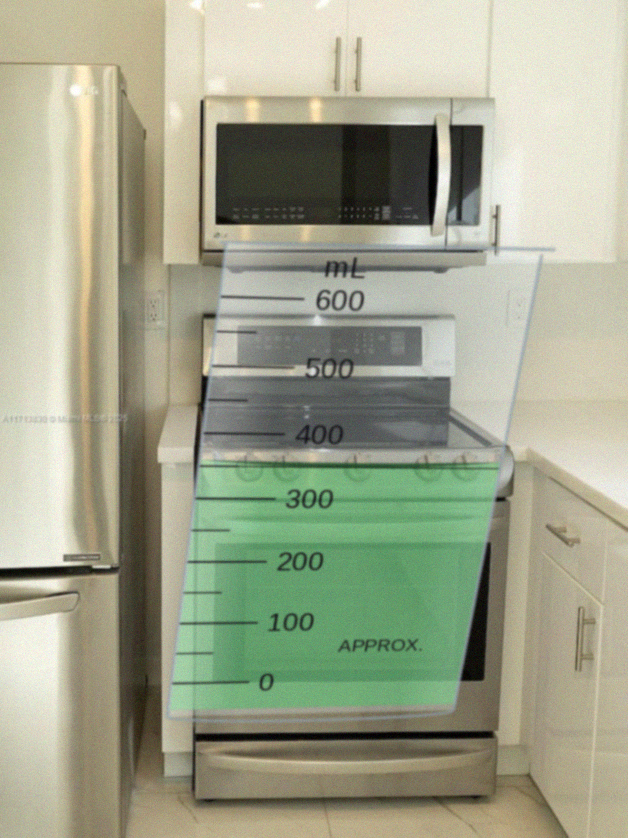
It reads 350 mL
